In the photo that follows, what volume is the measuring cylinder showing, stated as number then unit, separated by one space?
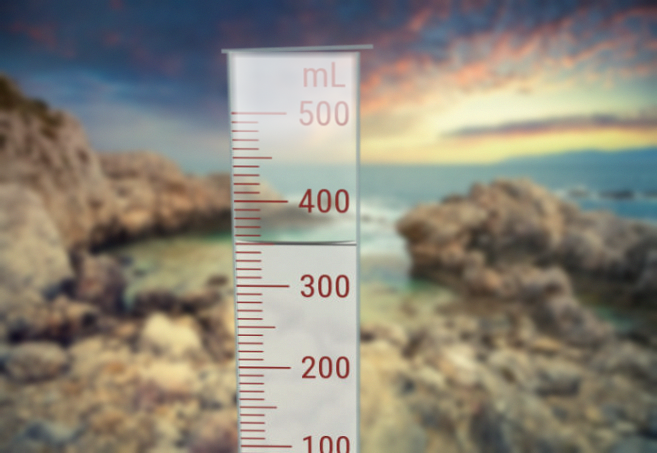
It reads 350 mL
